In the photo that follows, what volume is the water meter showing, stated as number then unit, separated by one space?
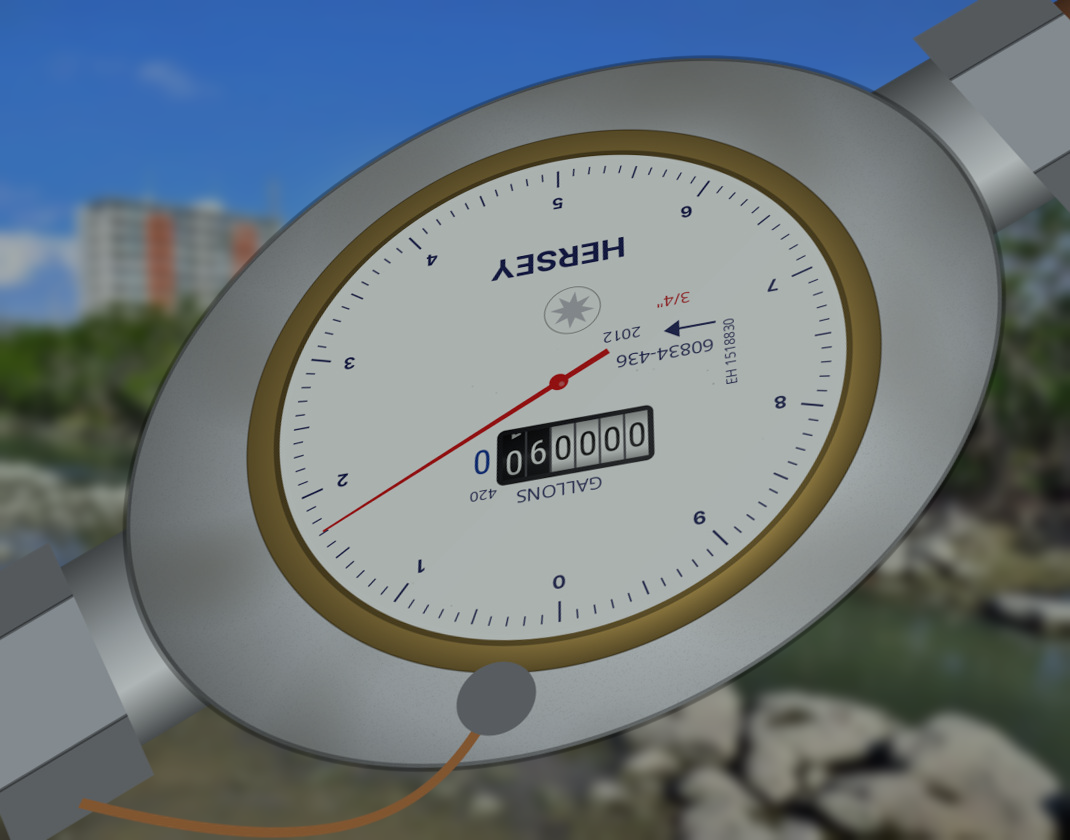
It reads 901.7 gal
